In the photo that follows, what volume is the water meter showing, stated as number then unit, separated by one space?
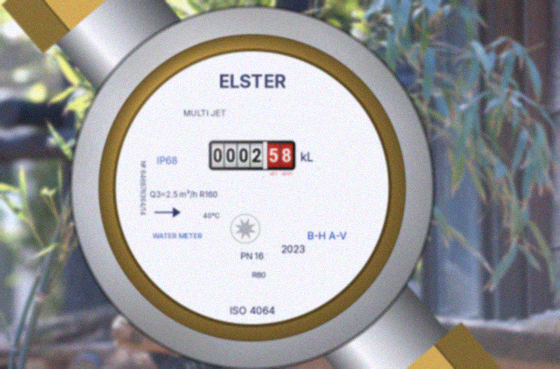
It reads 2.58 kL
